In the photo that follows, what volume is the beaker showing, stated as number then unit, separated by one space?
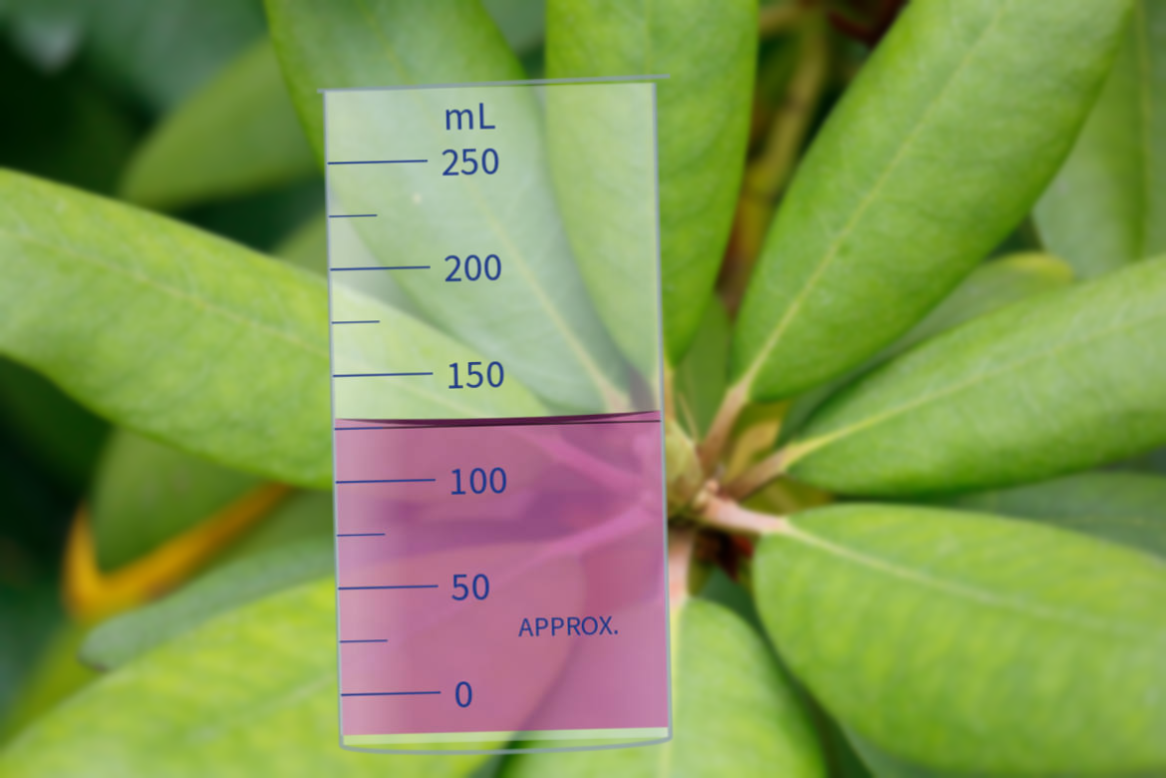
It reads 125 mL
